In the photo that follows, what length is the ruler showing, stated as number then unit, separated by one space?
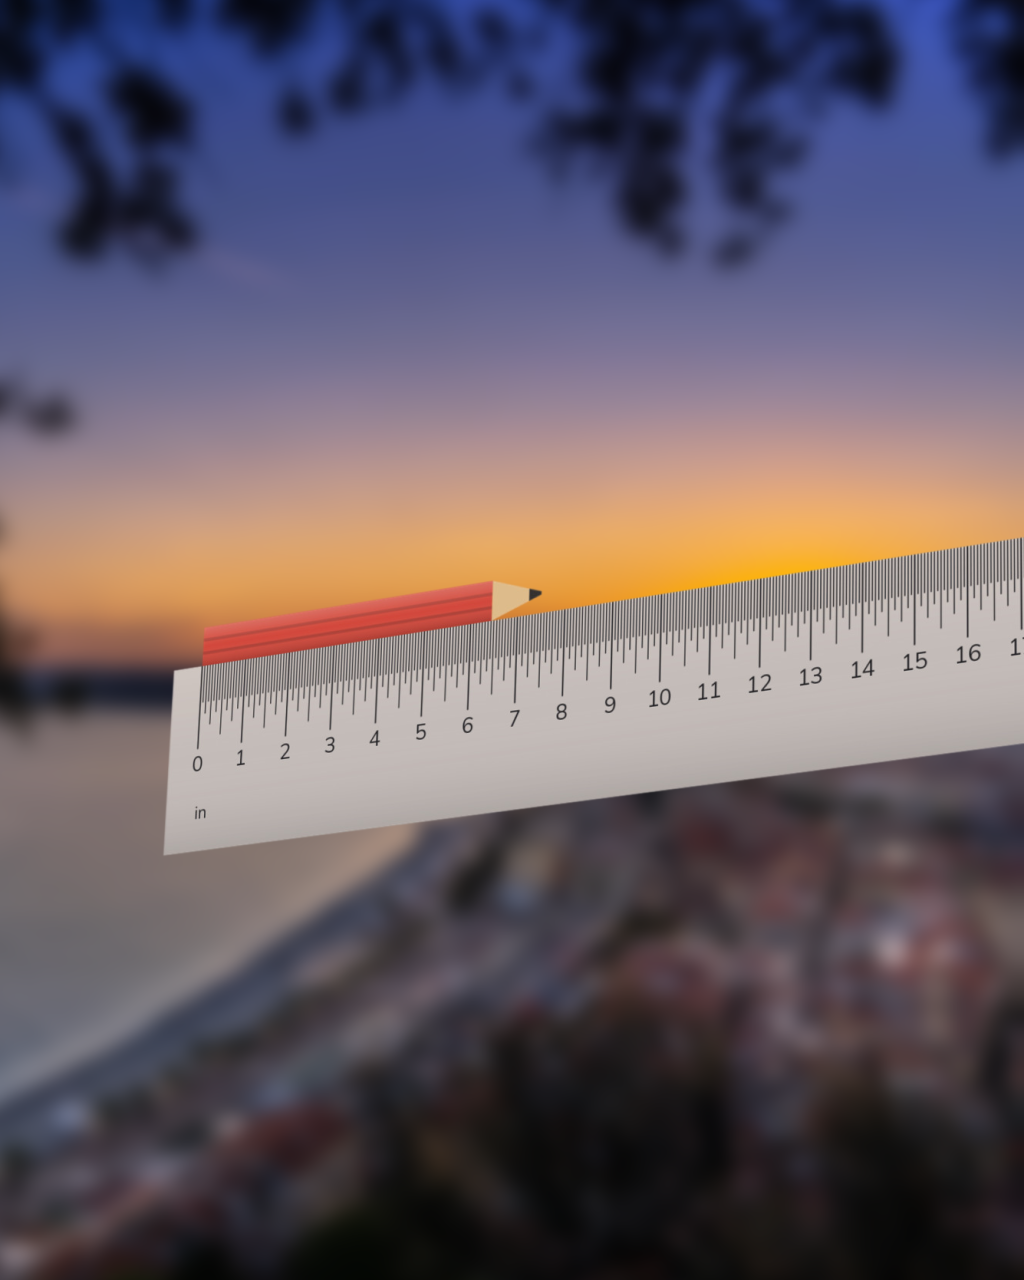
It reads 7.5 in
